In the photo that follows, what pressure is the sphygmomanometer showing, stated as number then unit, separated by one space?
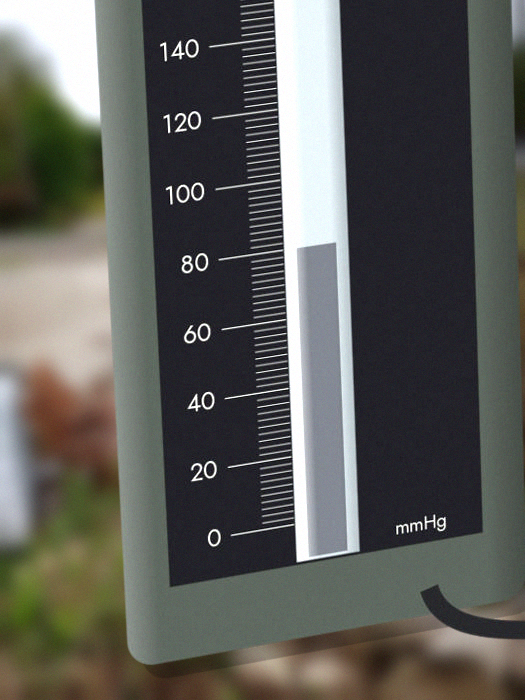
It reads 80 mmHg
